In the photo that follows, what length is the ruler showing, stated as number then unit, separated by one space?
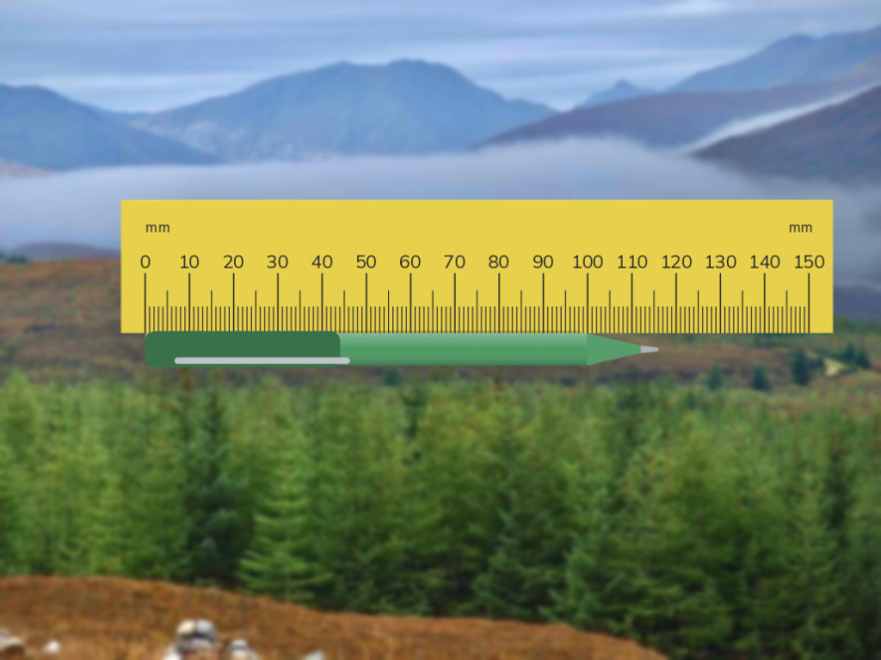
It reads 116 mm
